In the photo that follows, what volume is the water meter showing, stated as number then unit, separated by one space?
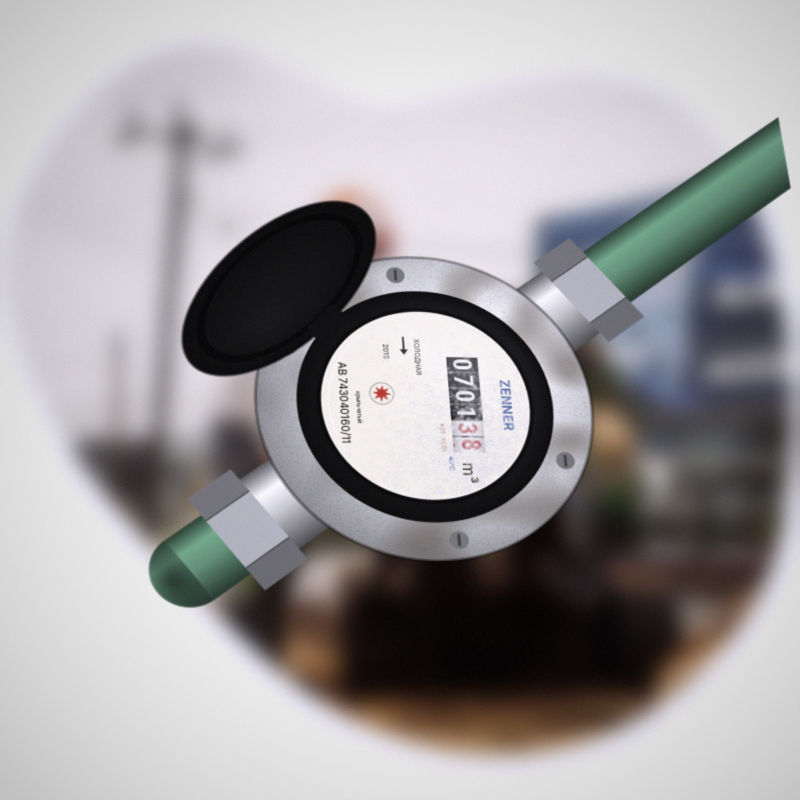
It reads 701.38 m³
